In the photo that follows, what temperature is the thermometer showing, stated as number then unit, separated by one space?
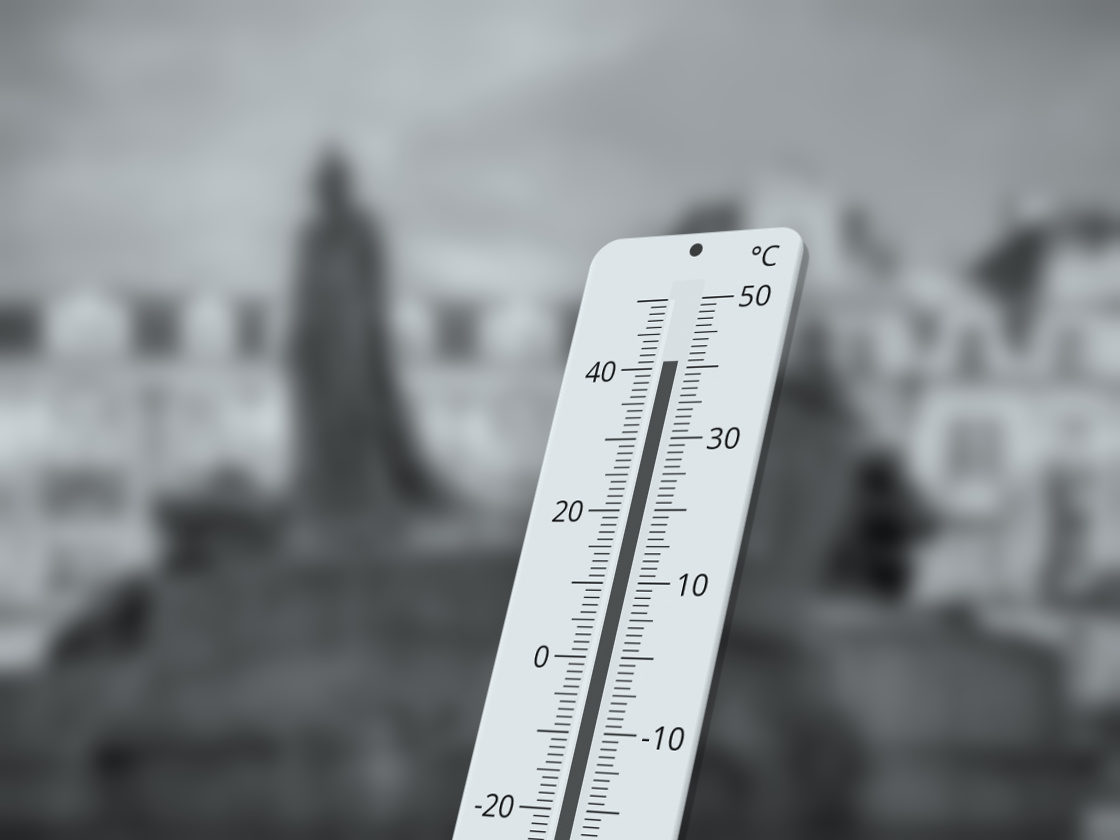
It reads 41 °C
